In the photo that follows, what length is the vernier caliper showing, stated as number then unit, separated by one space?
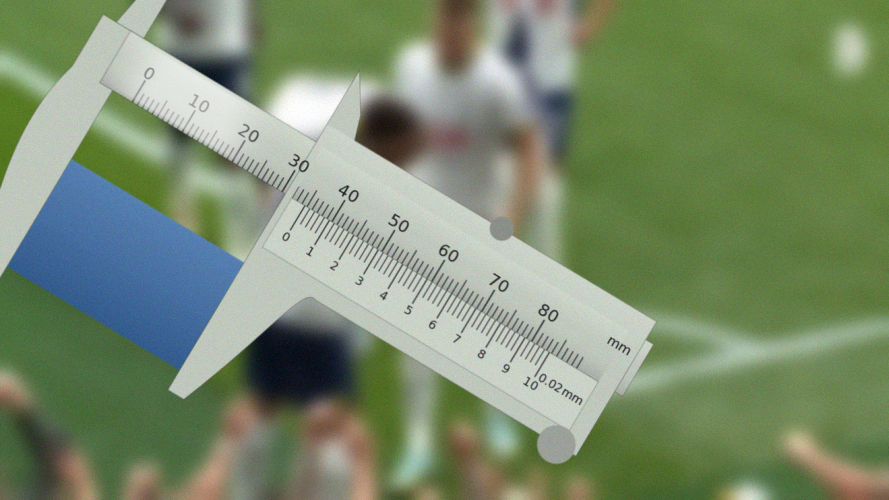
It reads 34.6 mm
